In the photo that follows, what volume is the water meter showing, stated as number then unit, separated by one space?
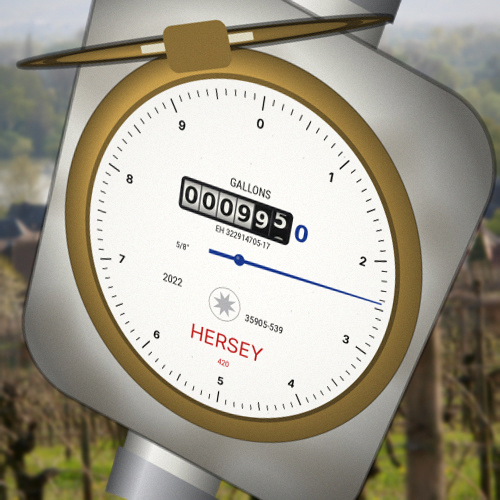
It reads 9952.4 gal
